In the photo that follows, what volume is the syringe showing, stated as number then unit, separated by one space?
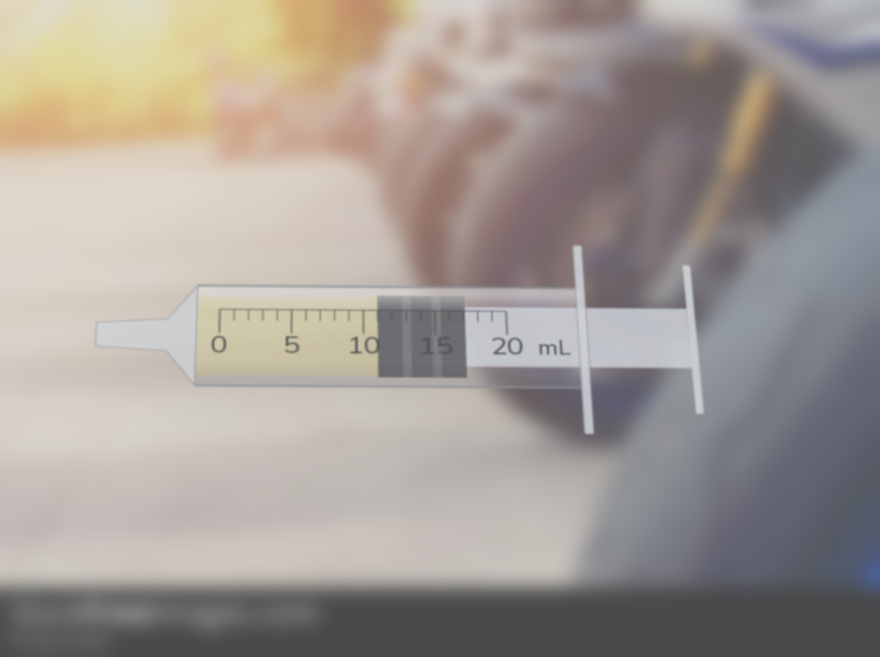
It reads 11 mL
